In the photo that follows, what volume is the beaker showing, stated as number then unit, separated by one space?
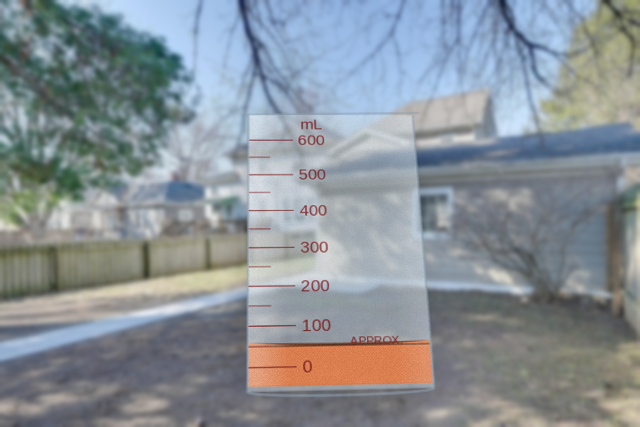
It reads 50 mL
